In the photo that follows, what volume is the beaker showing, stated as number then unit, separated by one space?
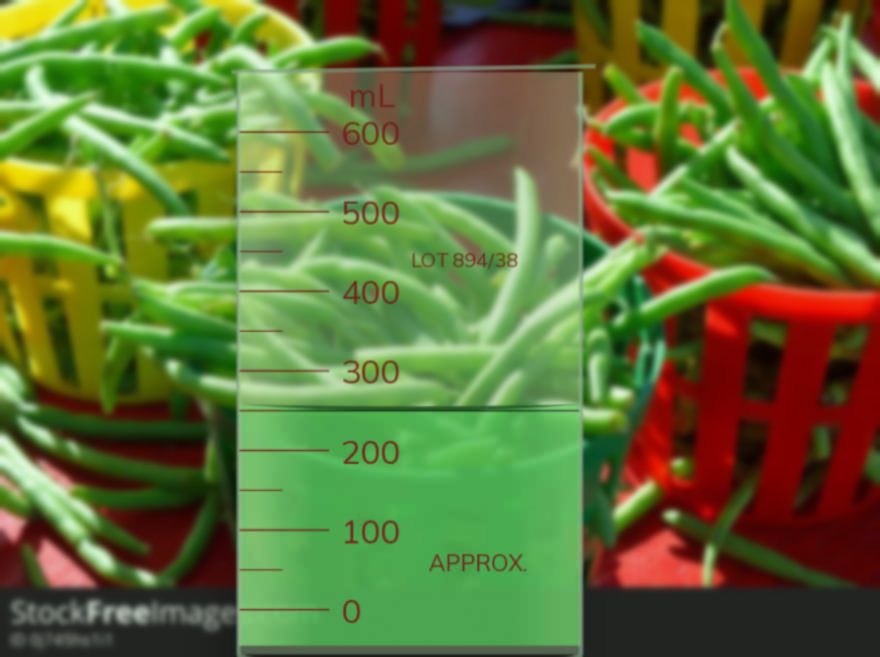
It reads 250 mL
